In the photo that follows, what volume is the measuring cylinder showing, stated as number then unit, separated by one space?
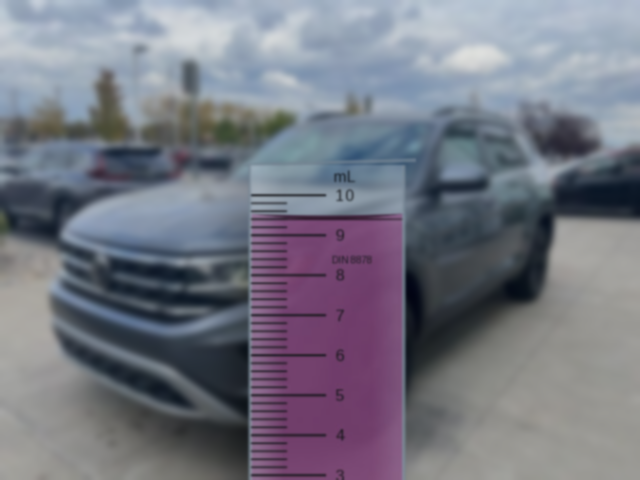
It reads 9.4 mL
